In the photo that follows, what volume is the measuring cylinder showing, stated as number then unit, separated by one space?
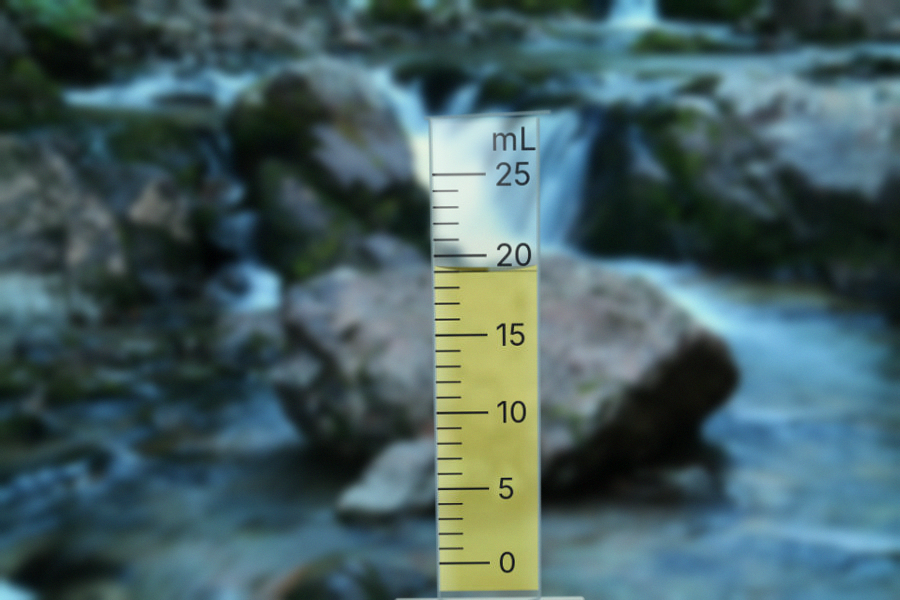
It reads 19 mL
